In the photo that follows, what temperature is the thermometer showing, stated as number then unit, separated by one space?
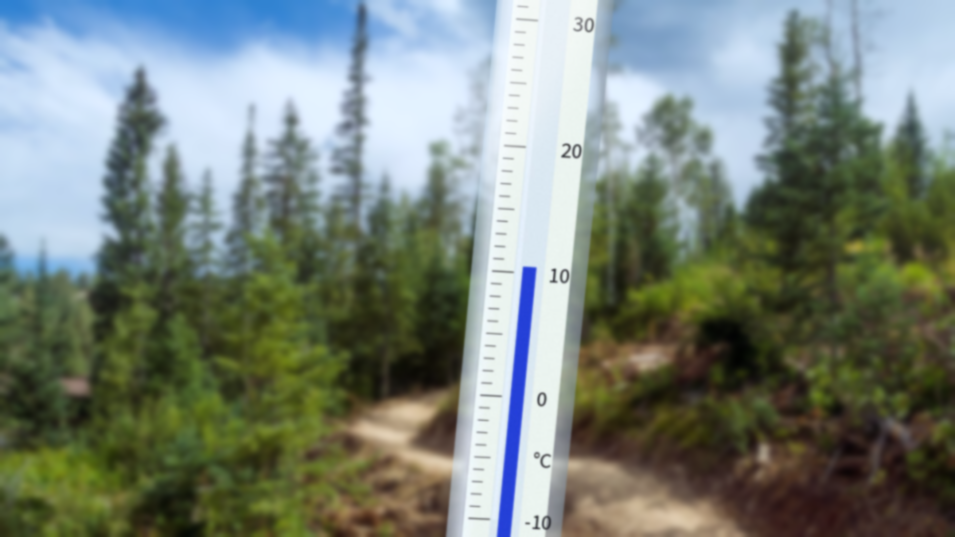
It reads 10.5 °C
